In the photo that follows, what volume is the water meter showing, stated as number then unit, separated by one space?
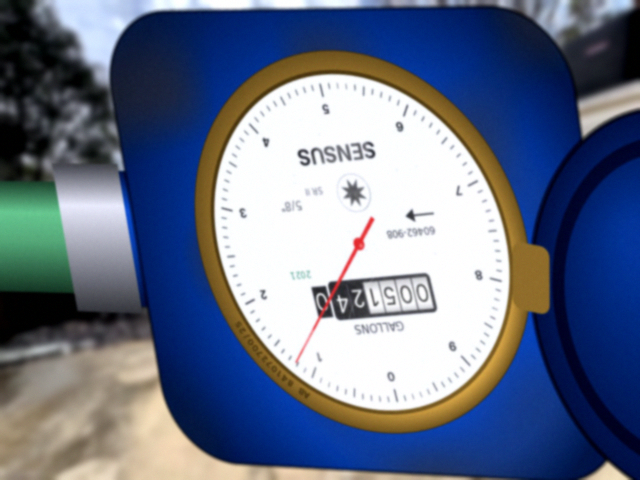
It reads 51241.2 gal
